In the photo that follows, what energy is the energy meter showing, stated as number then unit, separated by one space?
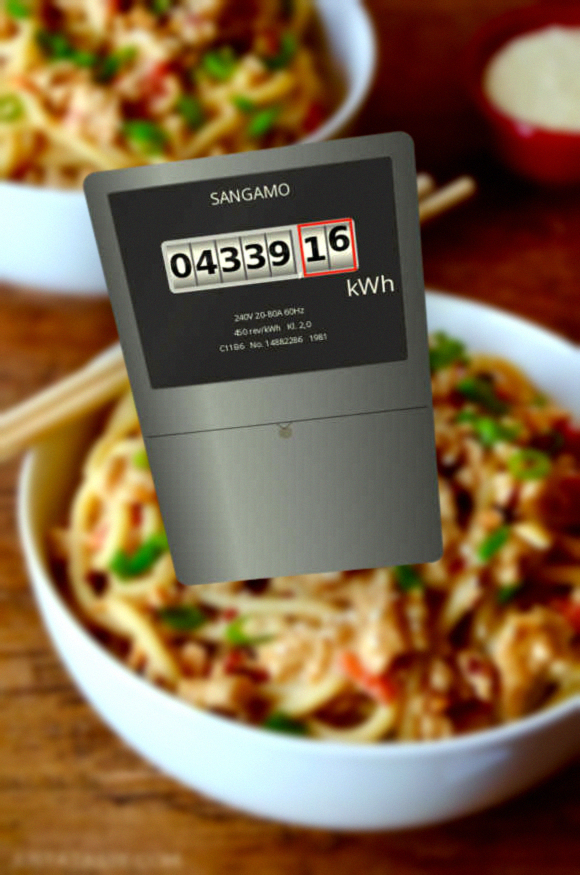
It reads 4339.16 kWh
